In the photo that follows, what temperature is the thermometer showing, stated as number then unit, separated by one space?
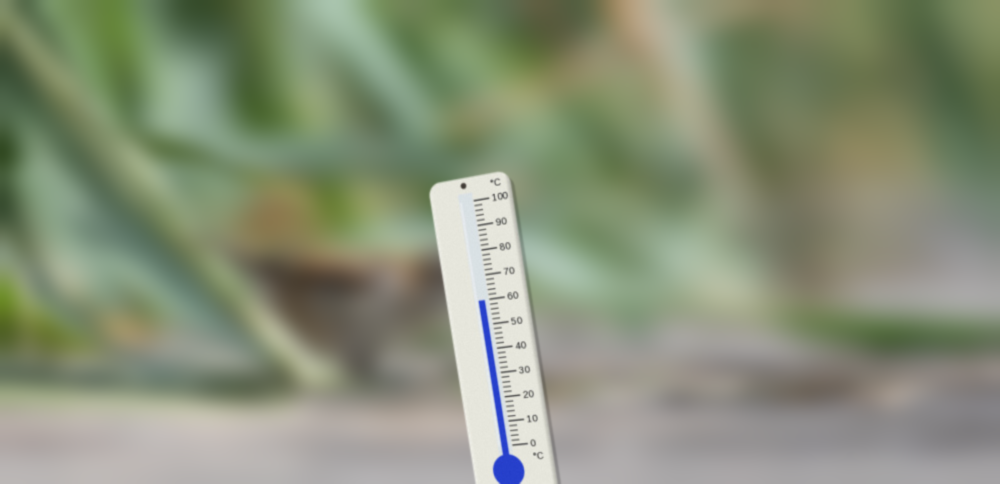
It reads 60 °C
